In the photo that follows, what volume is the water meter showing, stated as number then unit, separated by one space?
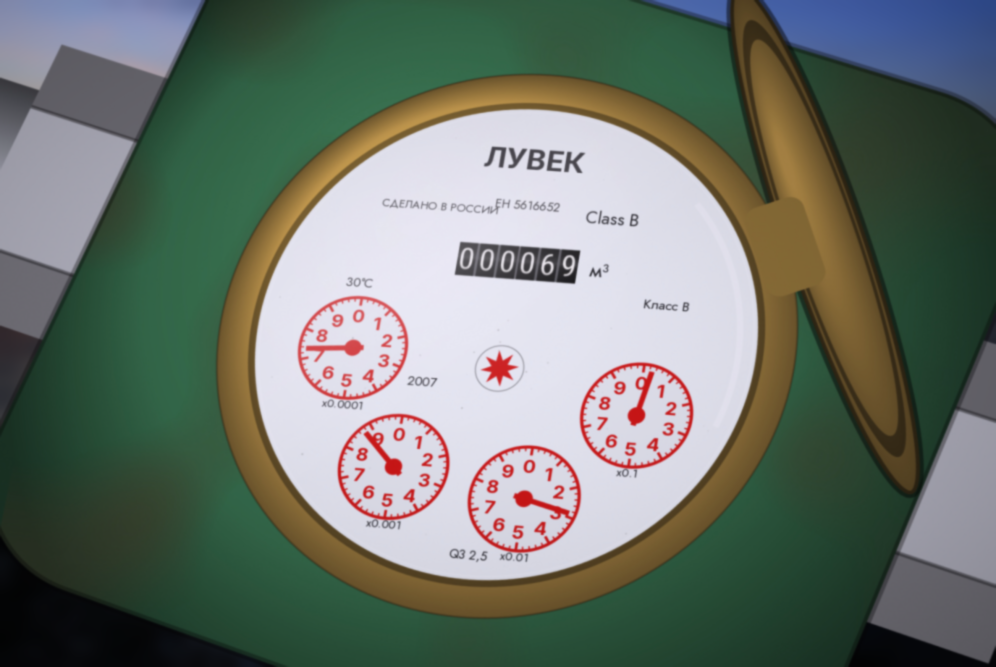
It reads 69.0287 m³
